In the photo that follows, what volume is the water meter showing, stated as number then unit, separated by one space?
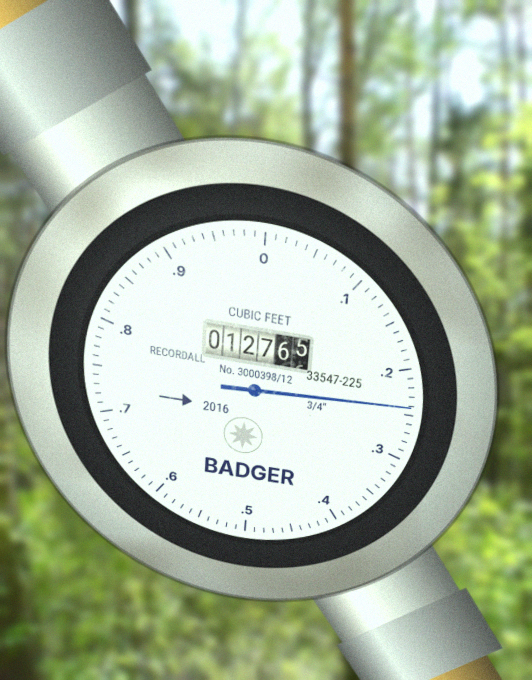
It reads 12765.24 ft³
